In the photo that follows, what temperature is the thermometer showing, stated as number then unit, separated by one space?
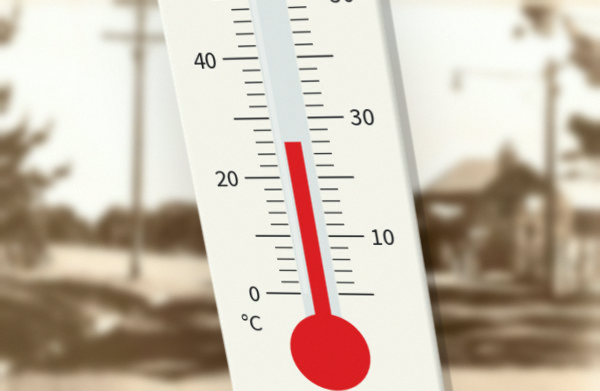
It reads 26 °C
